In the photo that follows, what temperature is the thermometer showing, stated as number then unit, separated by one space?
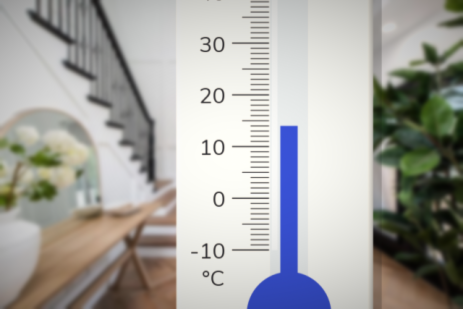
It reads 14 °C
